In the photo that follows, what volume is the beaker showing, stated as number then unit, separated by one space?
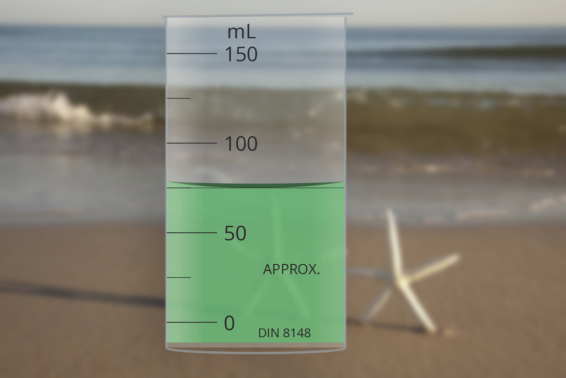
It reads 75 mL
